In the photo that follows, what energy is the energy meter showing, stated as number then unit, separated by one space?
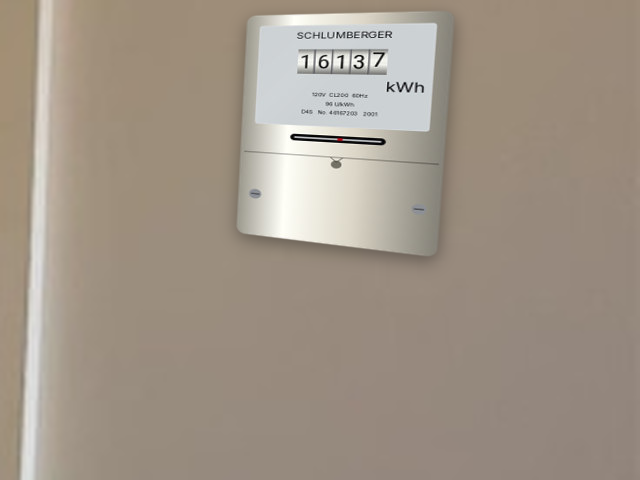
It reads 16137 kWh
